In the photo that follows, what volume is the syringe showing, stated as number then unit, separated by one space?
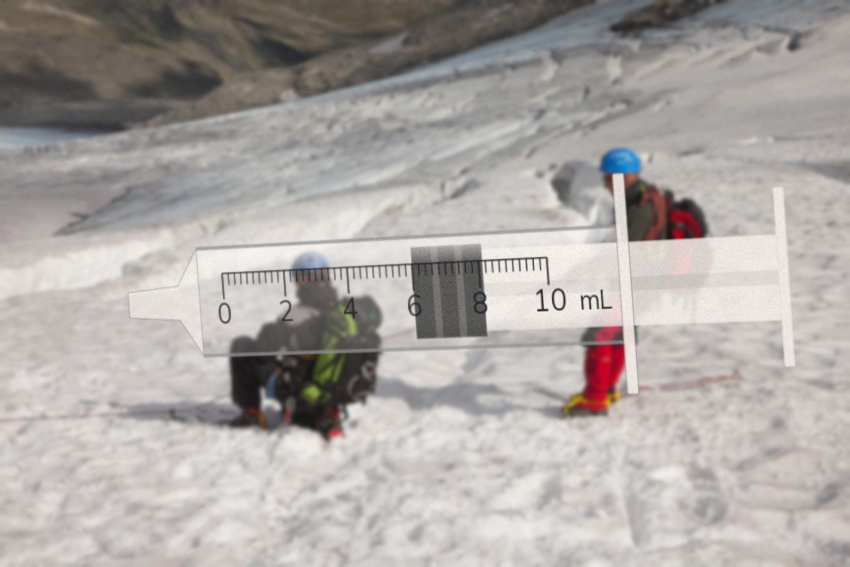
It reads 6 mL
